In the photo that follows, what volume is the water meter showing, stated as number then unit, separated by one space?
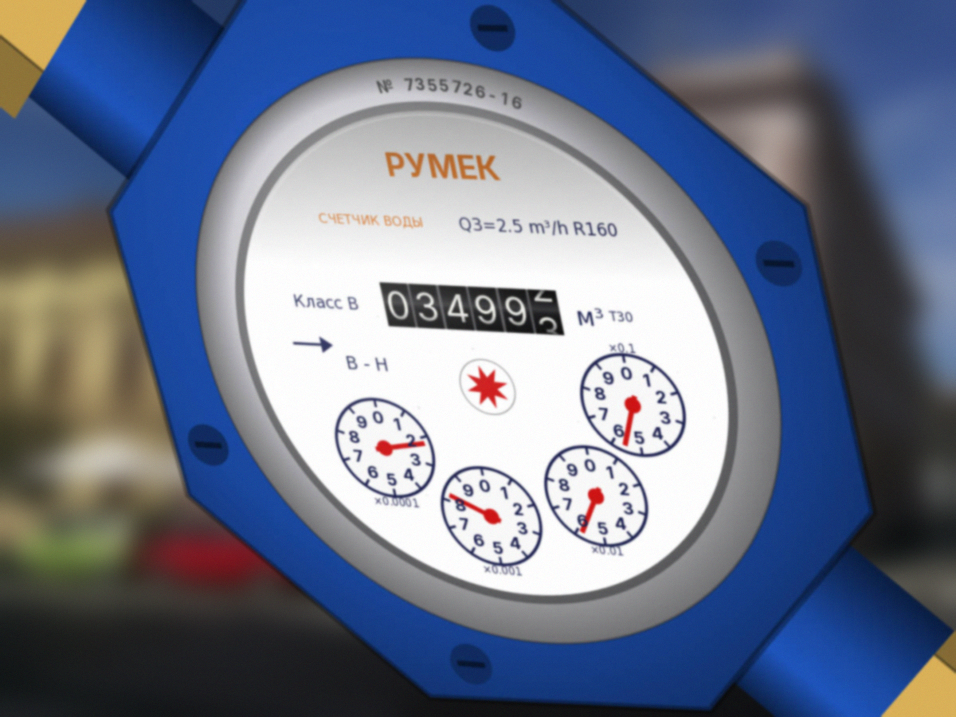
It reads 34992.5582 m³
